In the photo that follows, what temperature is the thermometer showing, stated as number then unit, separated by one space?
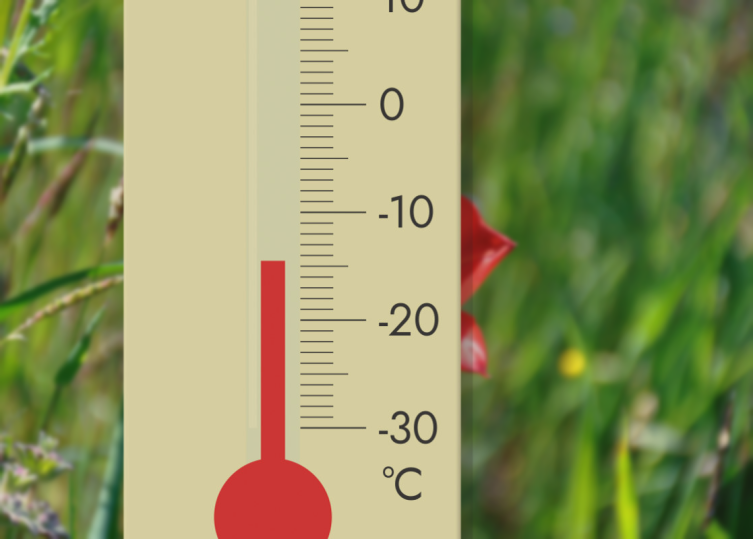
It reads -14.5 °C
